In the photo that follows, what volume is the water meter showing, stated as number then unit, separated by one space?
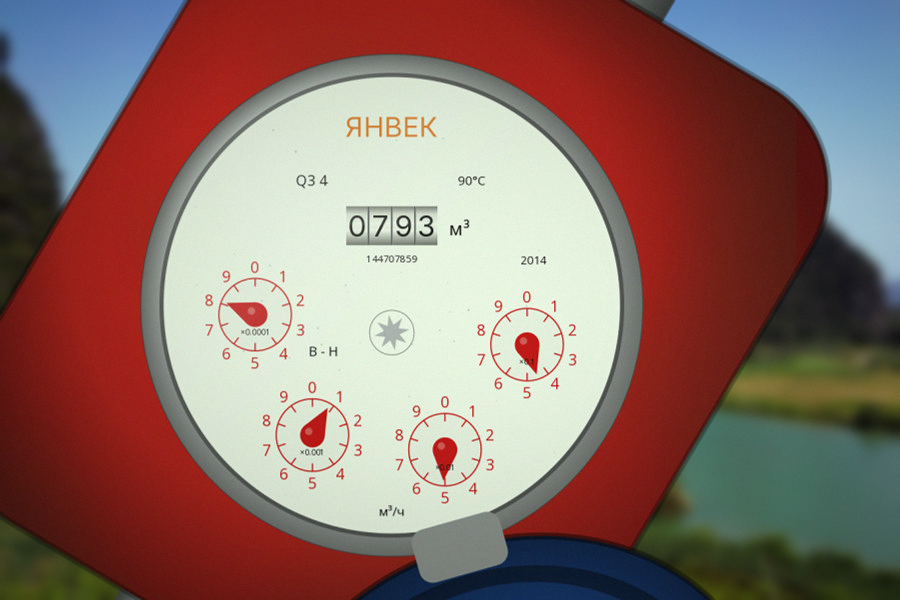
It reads 793.4508 m³
